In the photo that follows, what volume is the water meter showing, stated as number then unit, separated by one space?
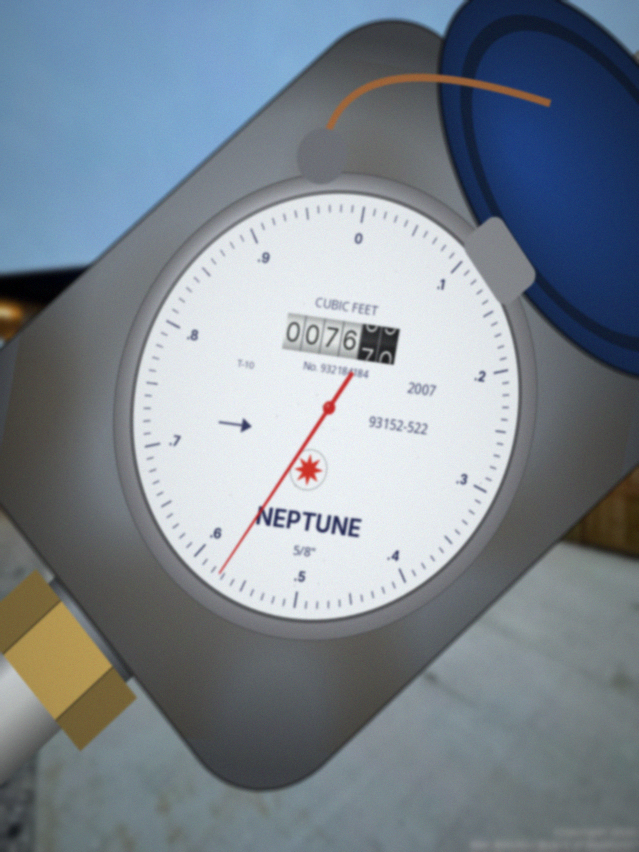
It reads 7669.57 ft³
